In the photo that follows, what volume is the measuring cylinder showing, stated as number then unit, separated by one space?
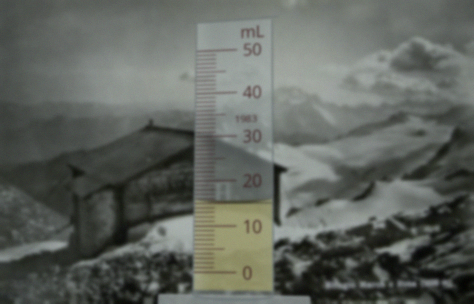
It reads 15 mL
